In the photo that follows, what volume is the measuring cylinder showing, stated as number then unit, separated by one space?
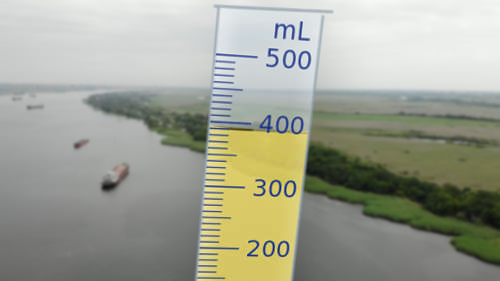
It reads 390 mL
